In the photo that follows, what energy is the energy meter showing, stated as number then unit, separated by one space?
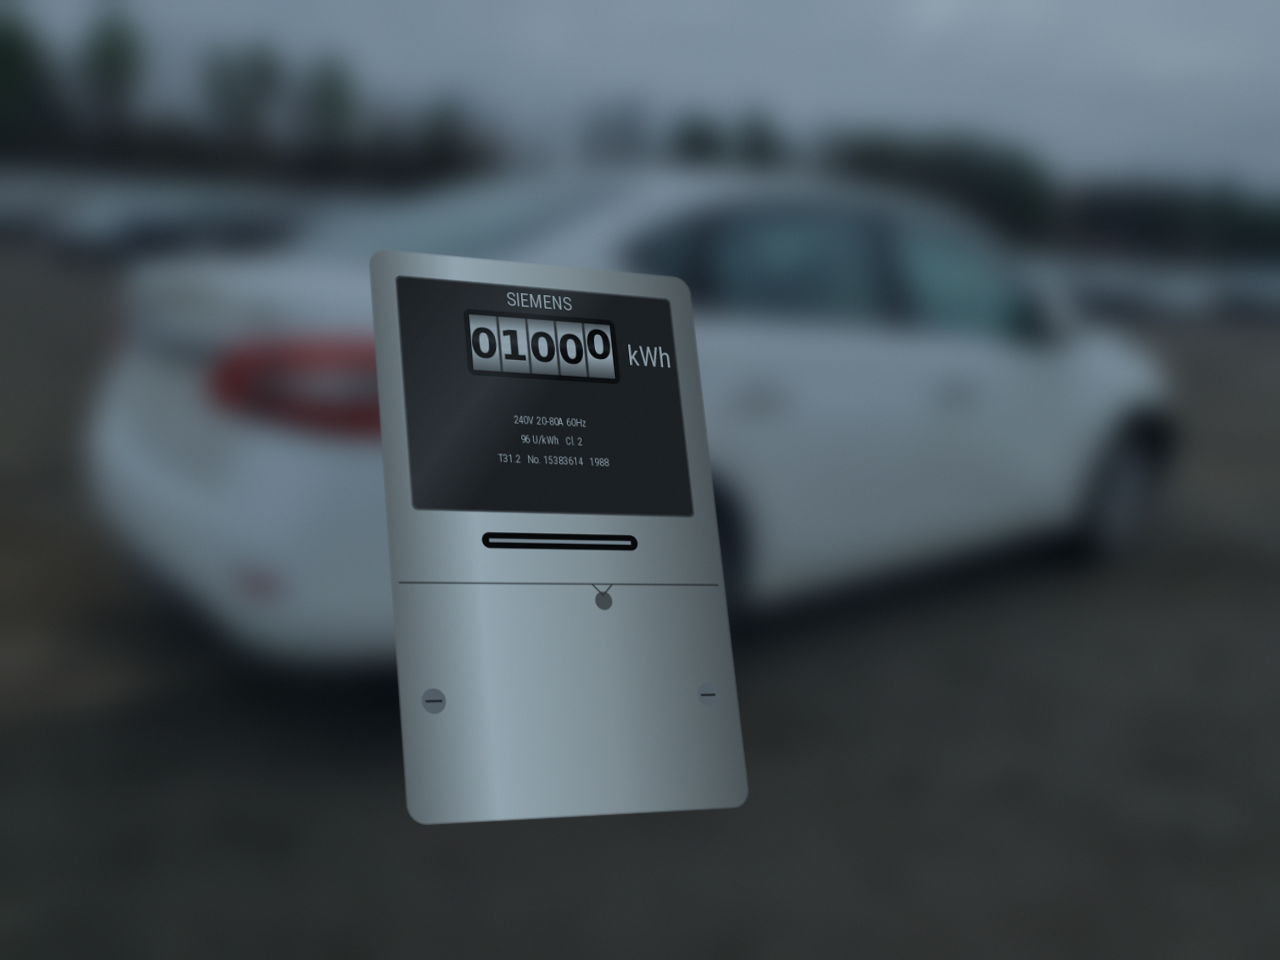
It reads 1000 kWh
